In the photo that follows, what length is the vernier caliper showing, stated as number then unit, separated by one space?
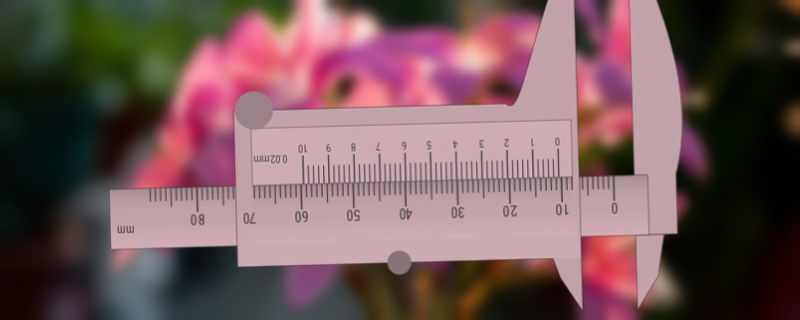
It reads 10.5 mm
